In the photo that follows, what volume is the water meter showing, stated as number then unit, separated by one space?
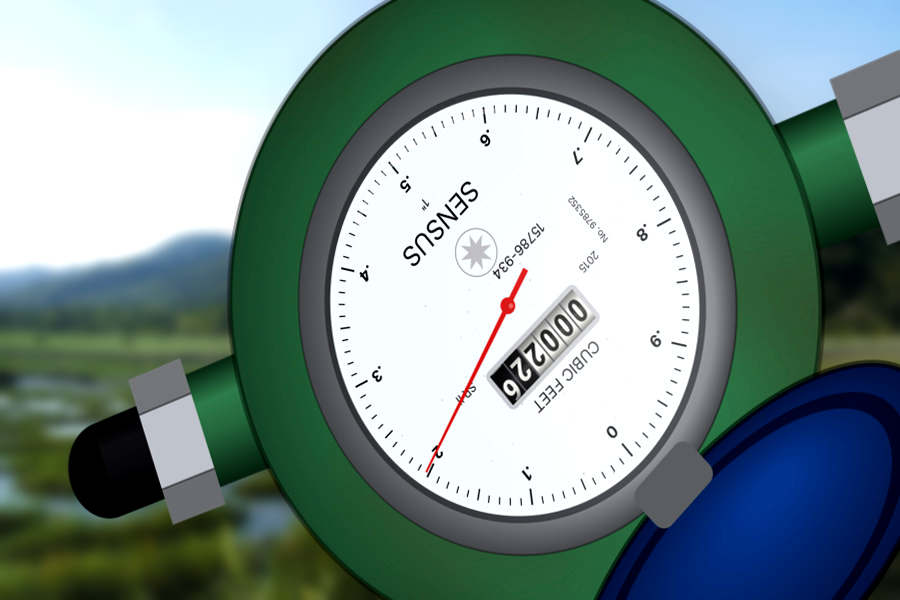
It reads 226.20 ft³
